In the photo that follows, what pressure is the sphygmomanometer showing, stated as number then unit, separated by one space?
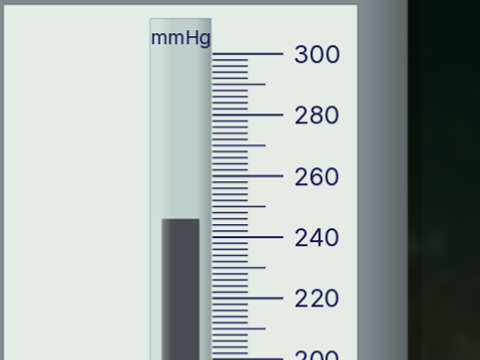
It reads 246 mmHg
